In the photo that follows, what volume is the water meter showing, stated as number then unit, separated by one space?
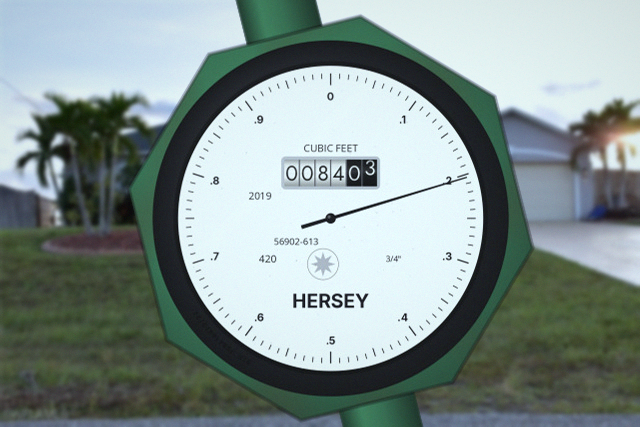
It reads 8403.20 ft³
